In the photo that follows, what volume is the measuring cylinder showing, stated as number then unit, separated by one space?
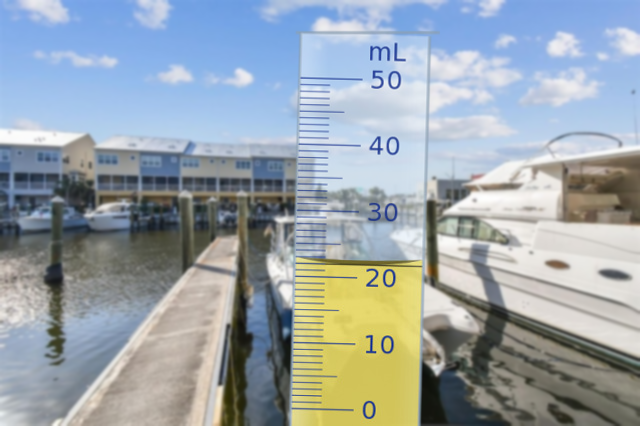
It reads 22 mL
